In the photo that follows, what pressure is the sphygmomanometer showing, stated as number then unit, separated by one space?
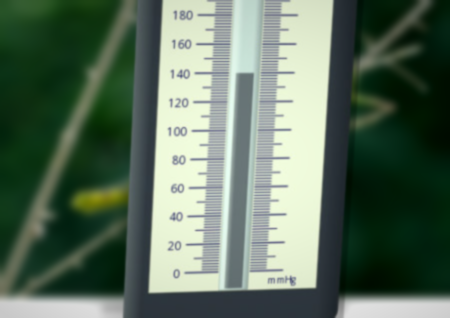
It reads 140 mmHg
